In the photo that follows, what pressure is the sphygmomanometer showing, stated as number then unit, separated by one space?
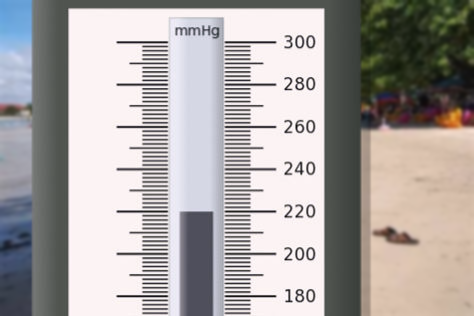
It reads 220 mmHg
